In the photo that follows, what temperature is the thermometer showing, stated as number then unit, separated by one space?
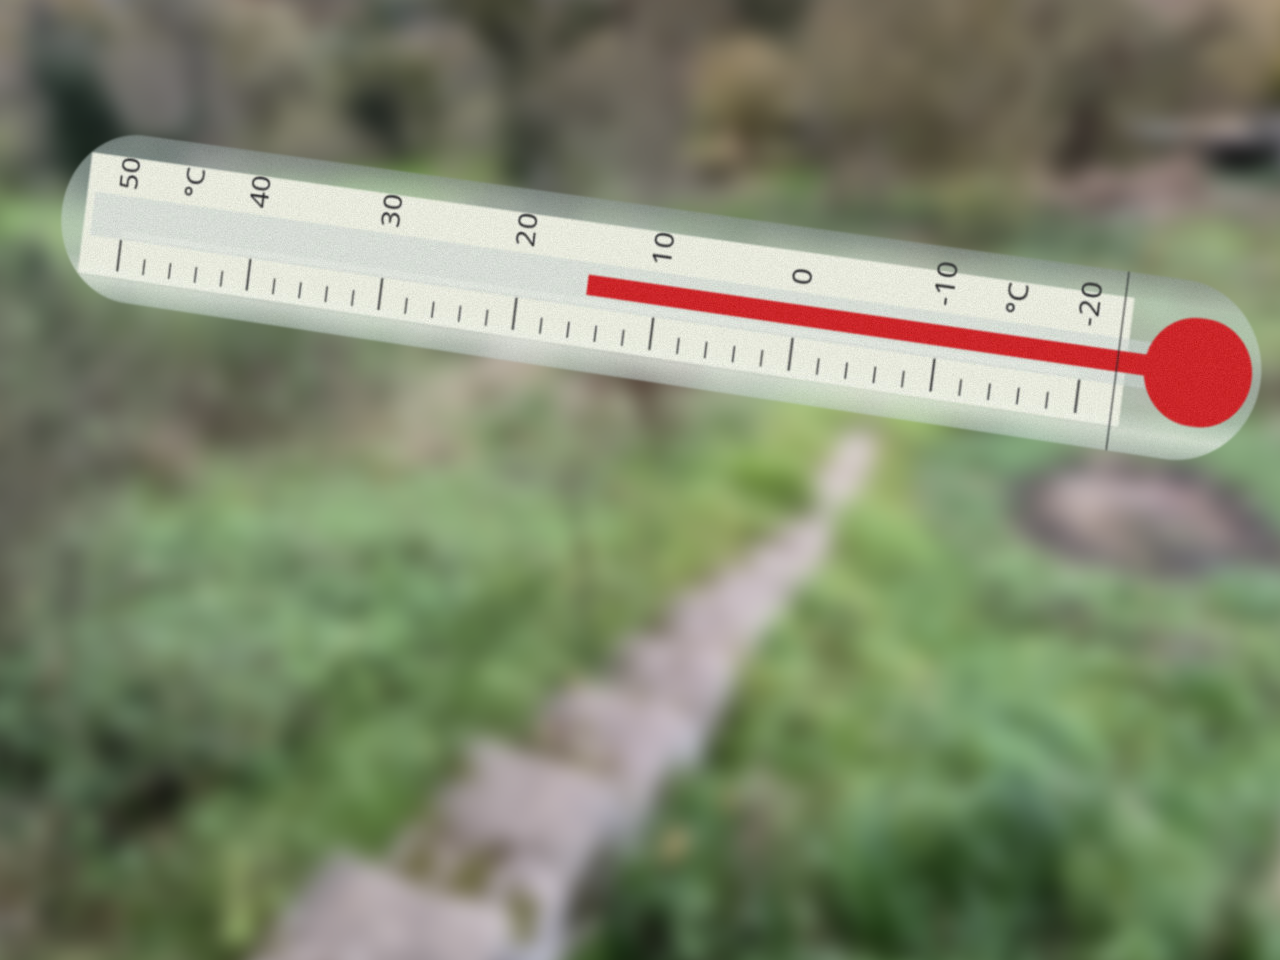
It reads 15 °C
